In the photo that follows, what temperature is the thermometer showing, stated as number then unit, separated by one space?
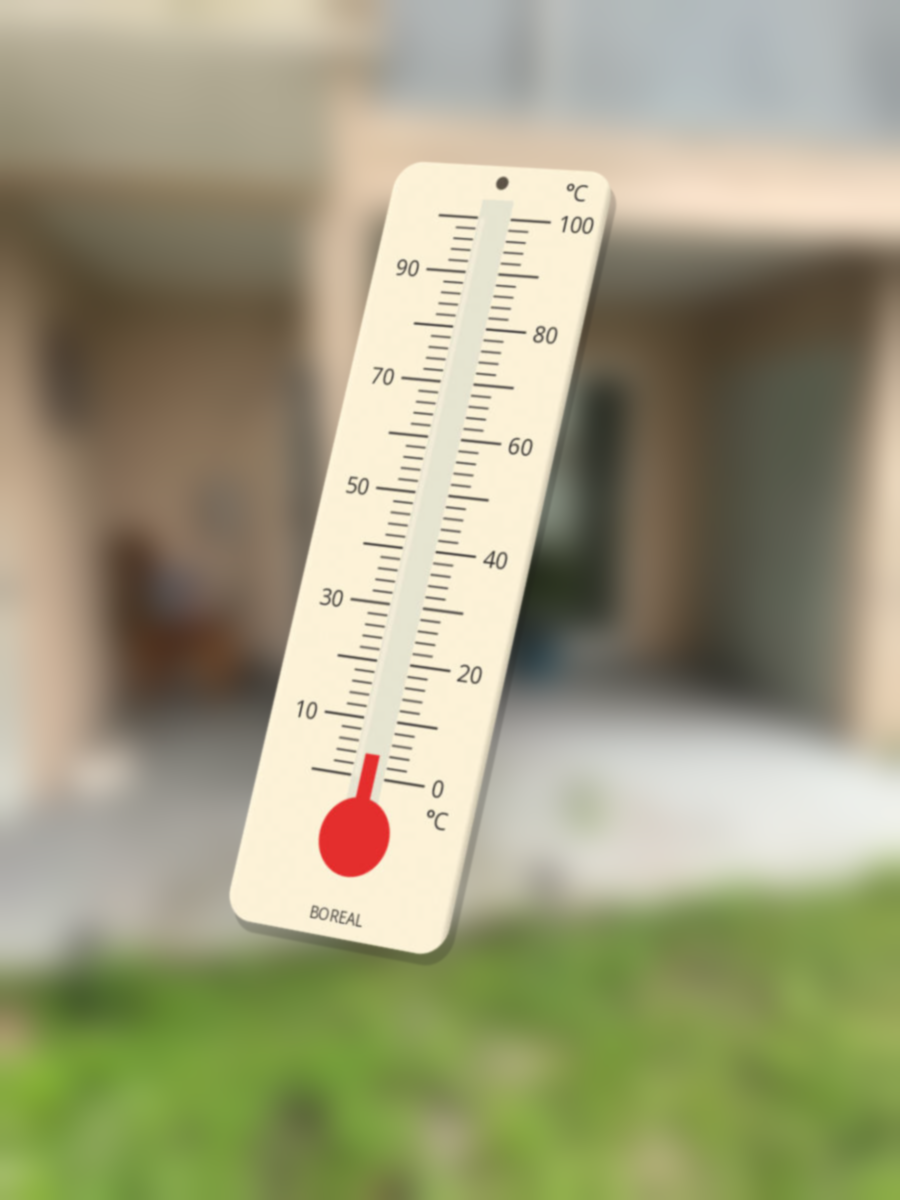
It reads 4 °C
